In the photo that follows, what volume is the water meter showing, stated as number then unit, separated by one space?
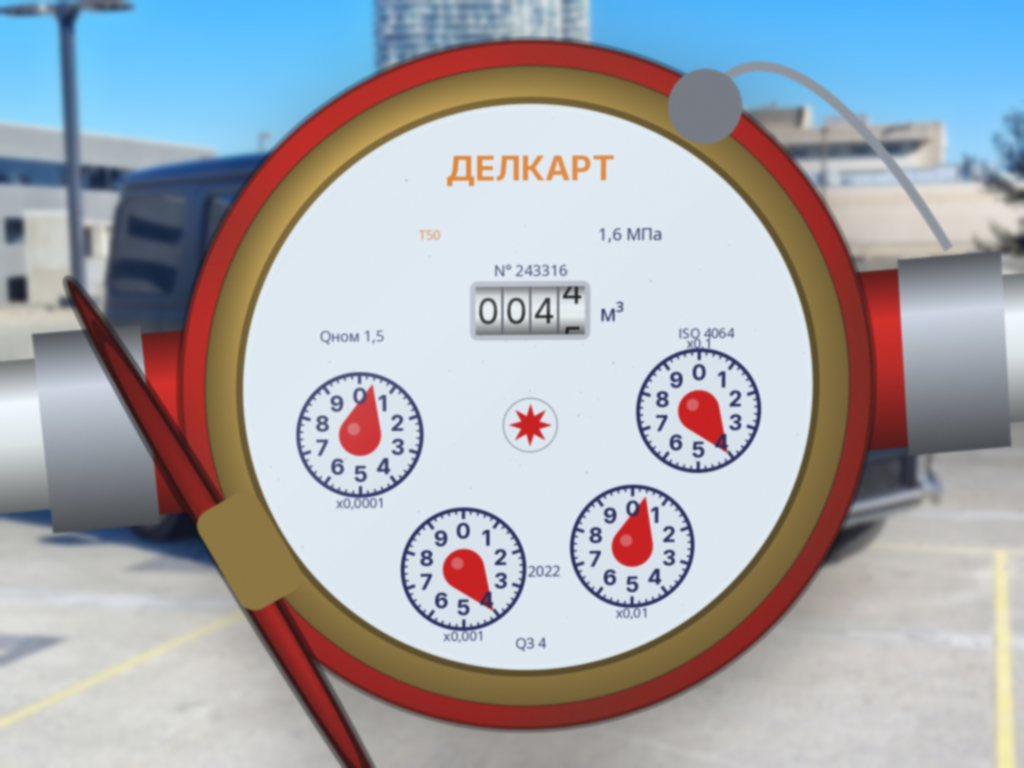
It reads 44.4040 m³
